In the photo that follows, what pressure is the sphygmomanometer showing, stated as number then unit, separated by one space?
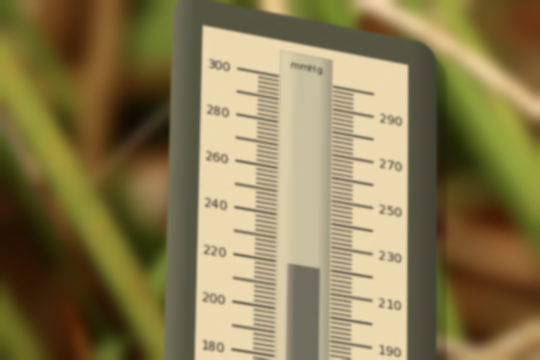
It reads 220 mmHg
